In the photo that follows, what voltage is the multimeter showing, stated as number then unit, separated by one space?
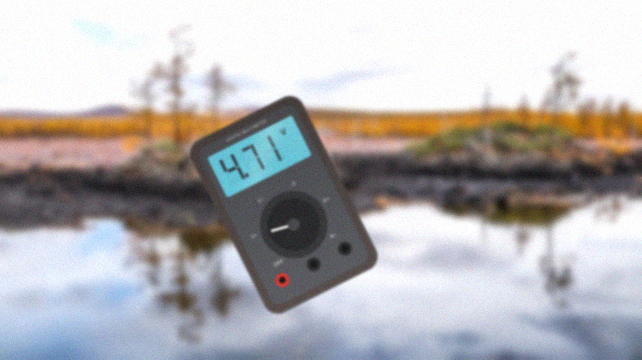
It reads 4.71 V
